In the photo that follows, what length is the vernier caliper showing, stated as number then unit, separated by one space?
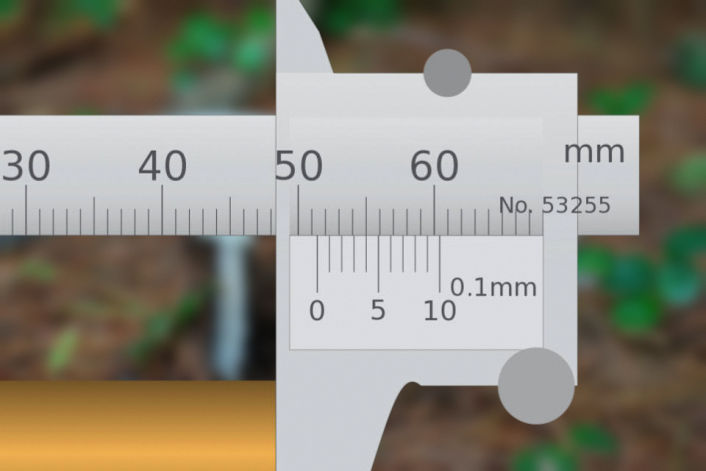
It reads 51.4 mm
